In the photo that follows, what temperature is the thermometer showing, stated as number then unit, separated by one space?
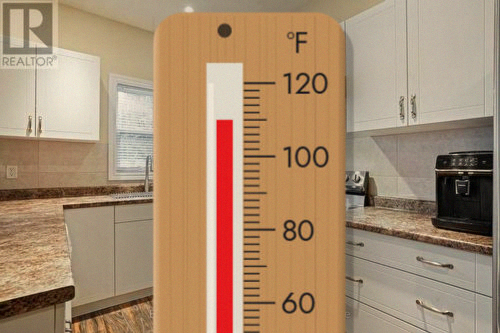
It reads 110 °F
